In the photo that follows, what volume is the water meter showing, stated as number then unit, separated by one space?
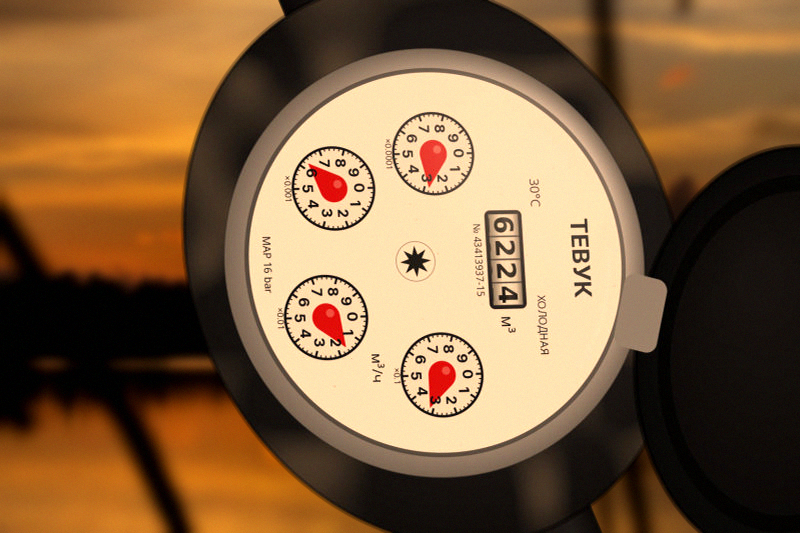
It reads 6224.3162 m³
